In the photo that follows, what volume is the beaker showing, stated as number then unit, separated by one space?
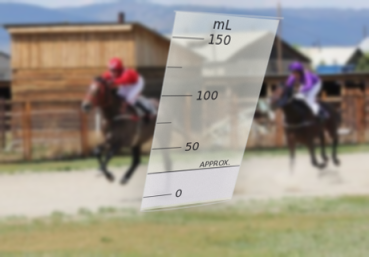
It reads 25 mL
